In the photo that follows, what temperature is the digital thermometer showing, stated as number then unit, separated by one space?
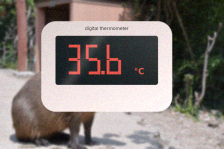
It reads 35.6 °C
